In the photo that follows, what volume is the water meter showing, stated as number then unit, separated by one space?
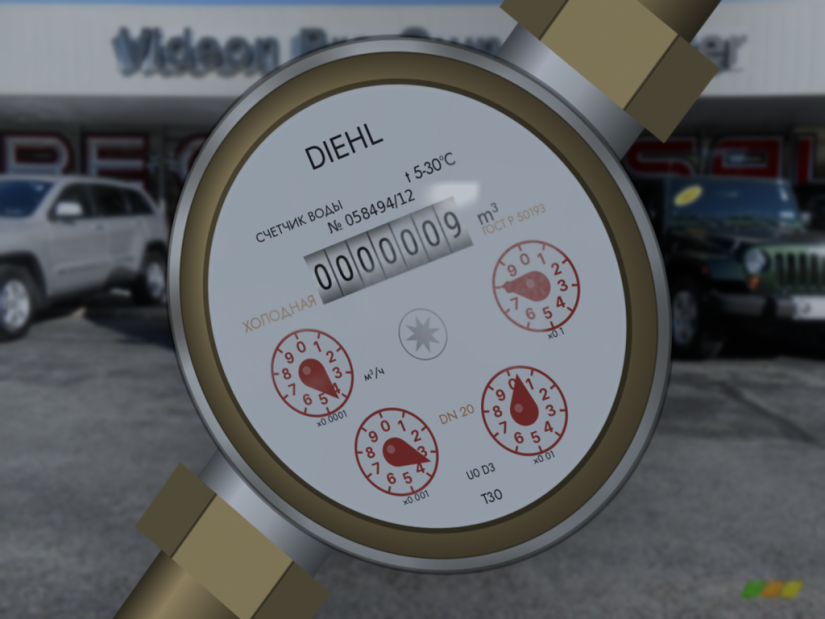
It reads 9.8034 m³
